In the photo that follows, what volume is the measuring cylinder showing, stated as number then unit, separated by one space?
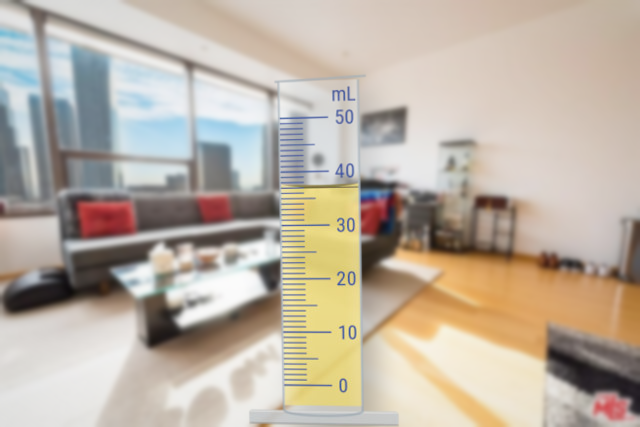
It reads 37 mL
